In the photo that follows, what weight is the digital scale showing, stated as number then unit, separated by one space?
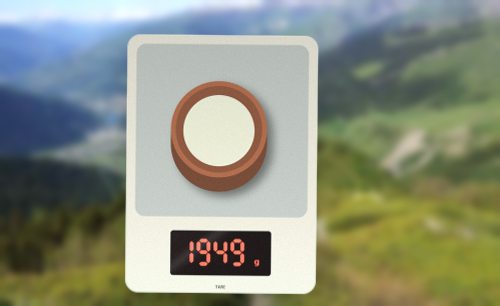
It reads 1949 g
